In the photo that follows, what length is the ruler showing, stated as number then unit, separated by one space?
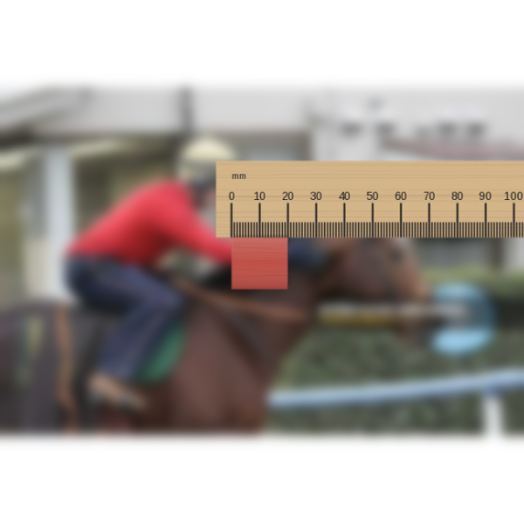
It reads 20 mm
